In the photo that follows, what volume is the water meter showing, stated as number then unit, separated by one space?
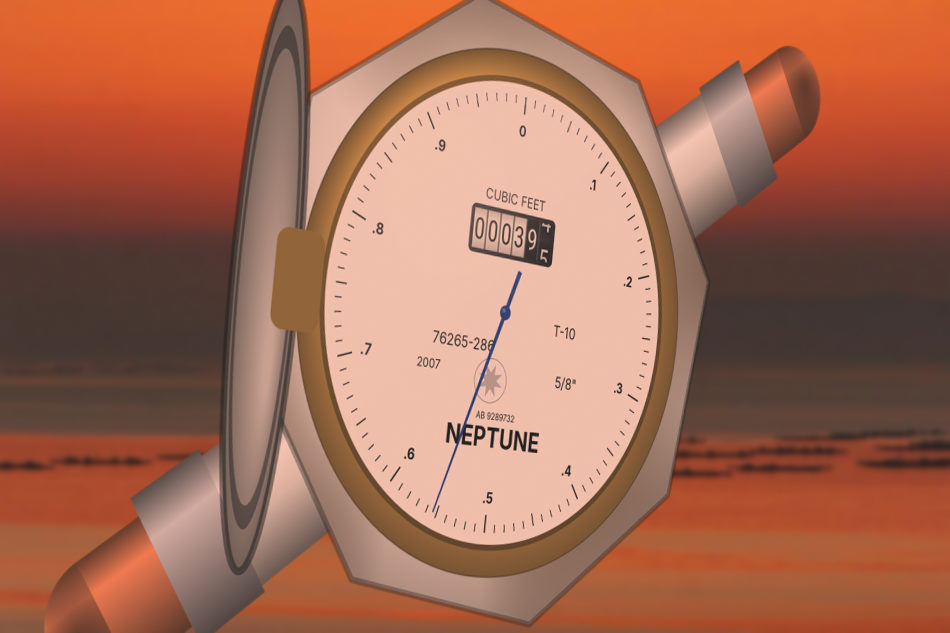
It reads 394.55 ft³
